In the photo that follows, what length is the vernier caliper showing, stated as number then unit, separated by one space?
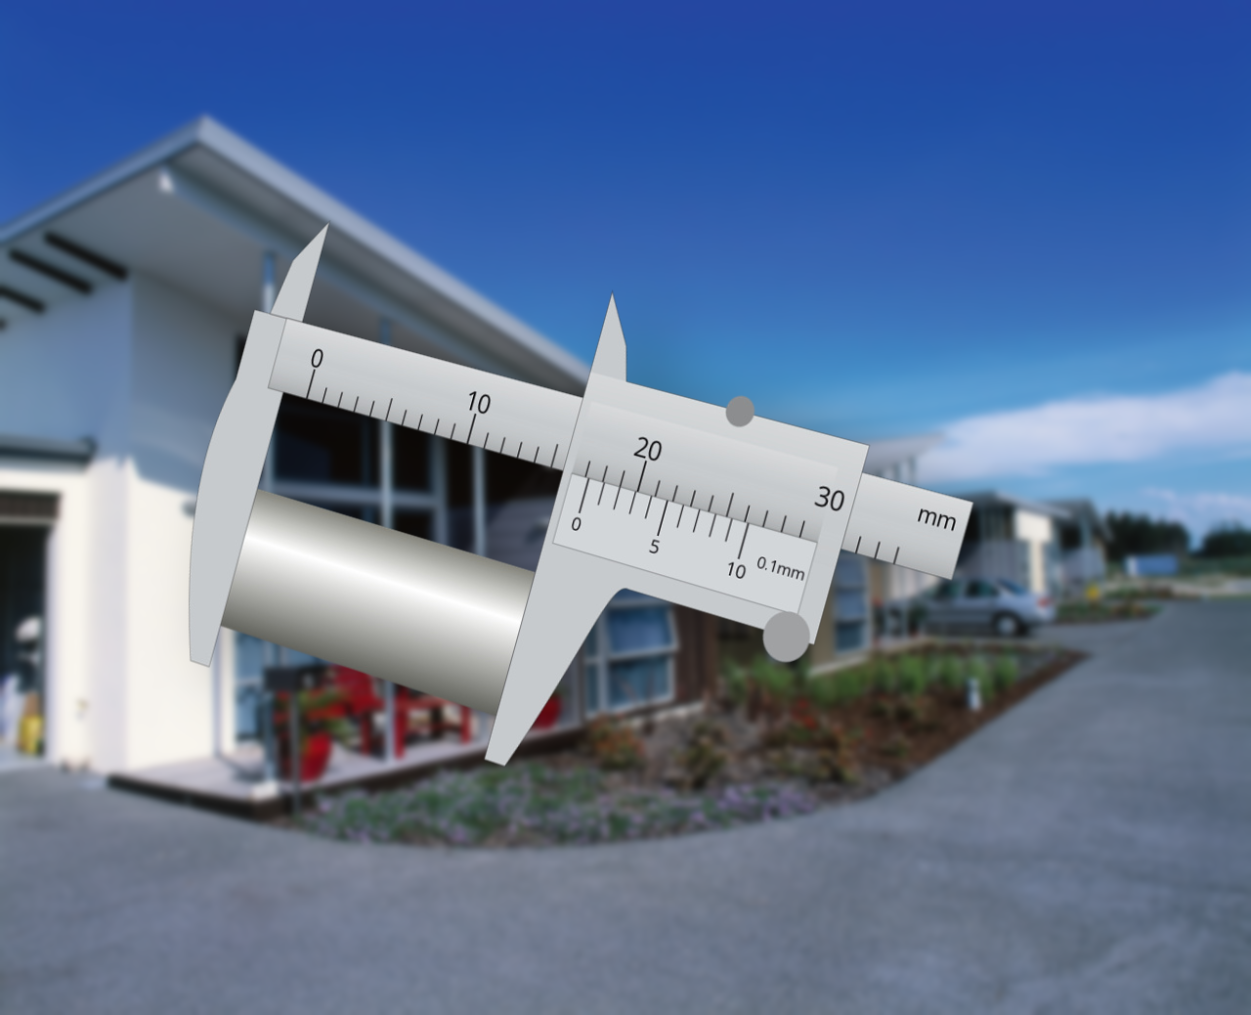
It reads 17.2 mm
